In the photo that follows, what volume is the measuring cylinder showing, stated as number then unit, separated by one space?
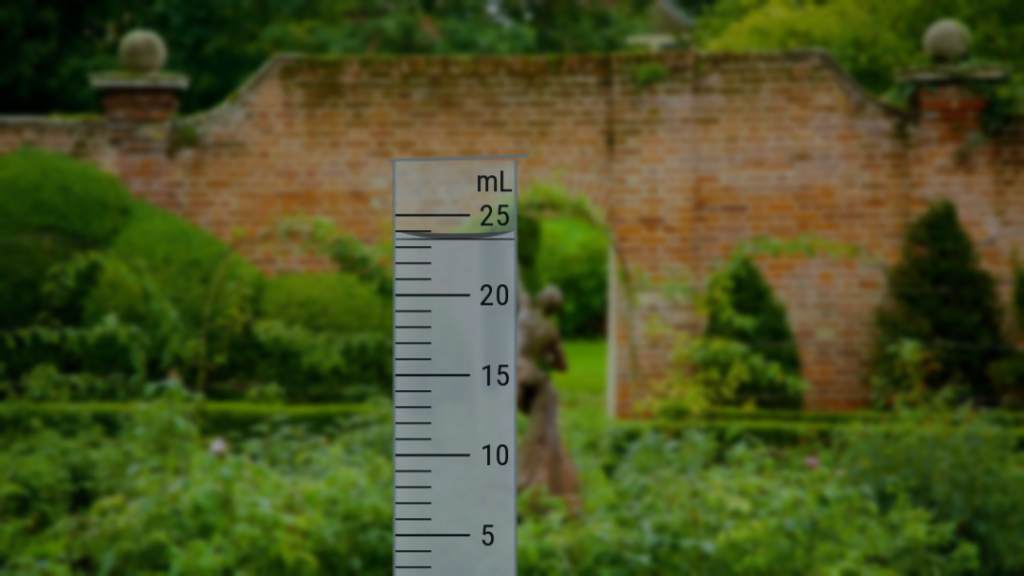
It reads 23.5 mL
